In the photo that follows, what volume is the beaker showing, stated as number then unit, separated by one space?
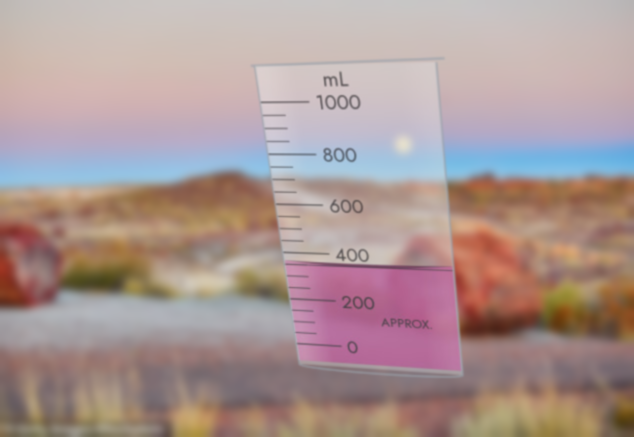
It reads 350 mL
